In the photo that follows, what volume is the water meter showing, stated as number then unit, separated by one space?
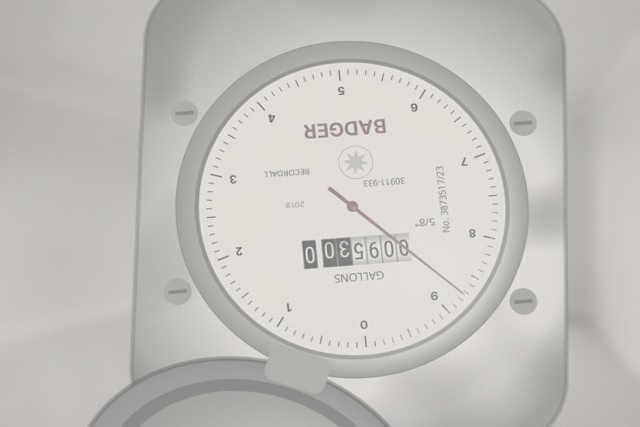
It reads 95298.7 gal
